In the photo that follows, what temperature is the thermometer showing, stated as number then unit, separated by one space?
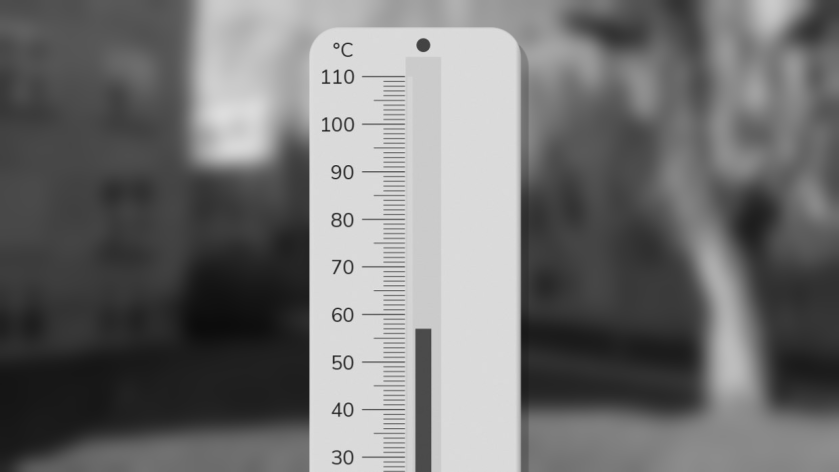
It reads 57 °C
